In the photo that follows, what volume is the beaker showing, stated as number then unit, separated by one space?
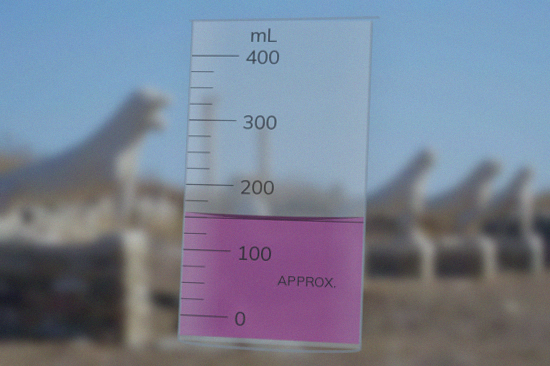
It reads 150 mL
